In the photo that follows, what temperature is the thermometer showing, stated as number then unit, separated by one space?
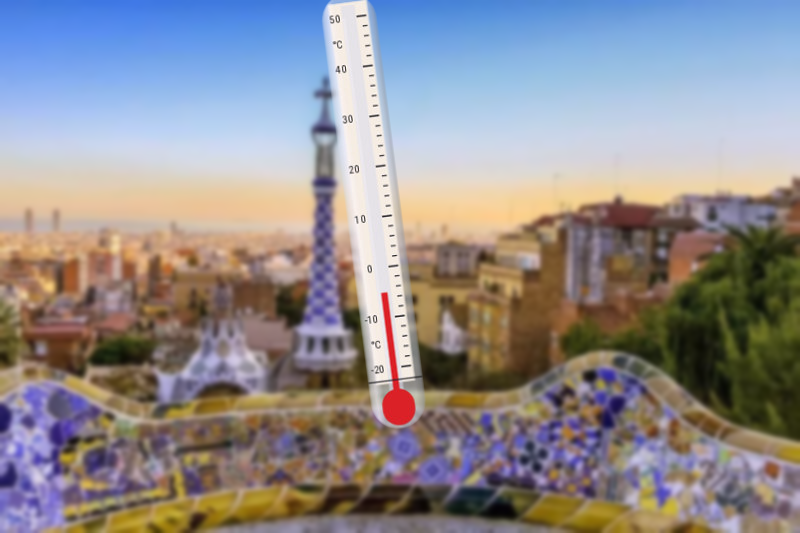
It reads -5 °C
